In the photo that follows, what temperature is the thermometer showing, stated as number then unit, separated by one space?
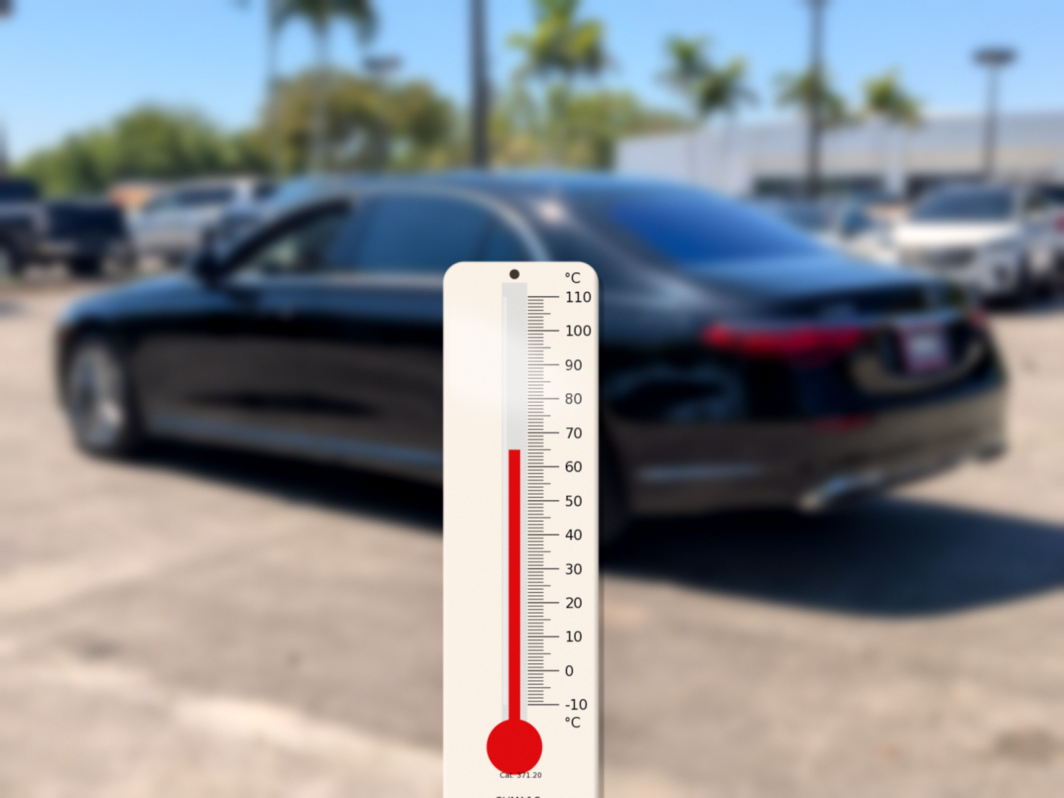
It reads 65 °C
